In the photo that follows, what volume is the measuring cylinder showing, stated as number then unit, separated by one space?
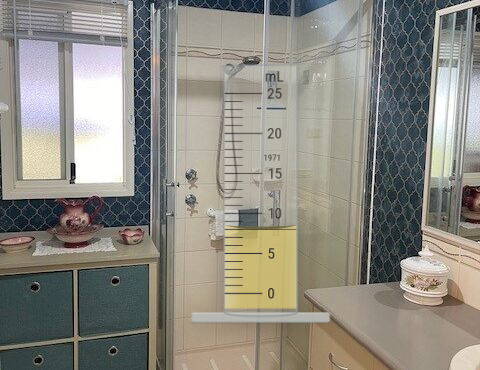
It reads 8 mL
